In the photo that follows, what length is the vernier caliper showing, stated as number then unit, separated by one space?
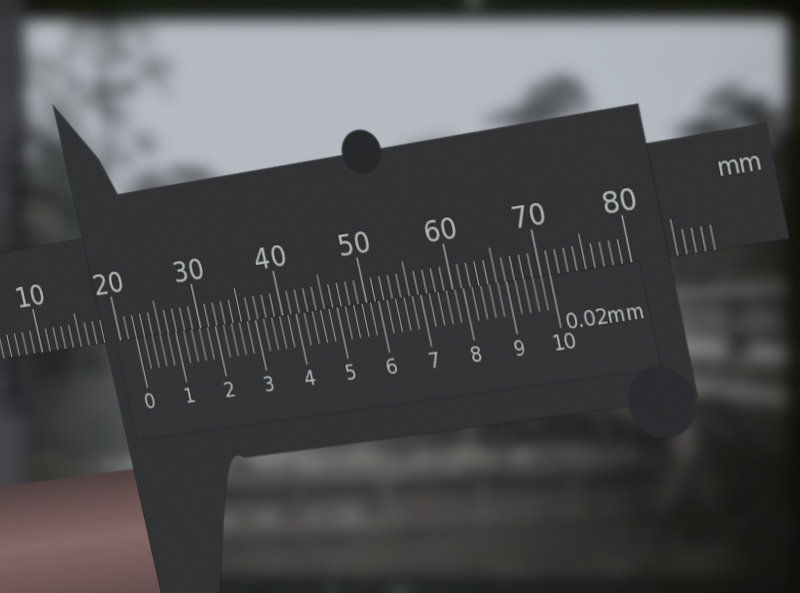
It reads 22.0 mm
